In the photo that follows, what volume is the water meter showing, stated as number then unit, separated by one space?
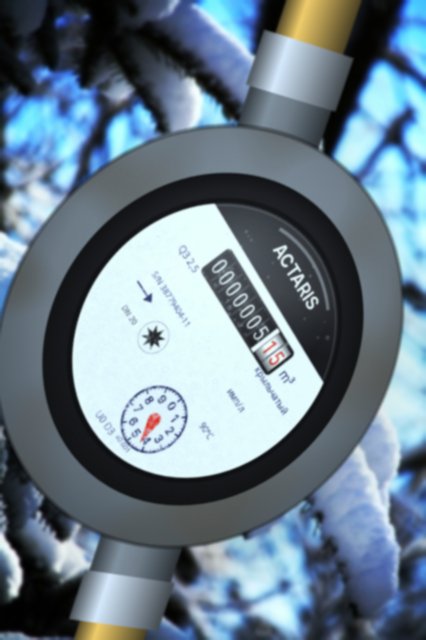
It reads 5.154 m³
